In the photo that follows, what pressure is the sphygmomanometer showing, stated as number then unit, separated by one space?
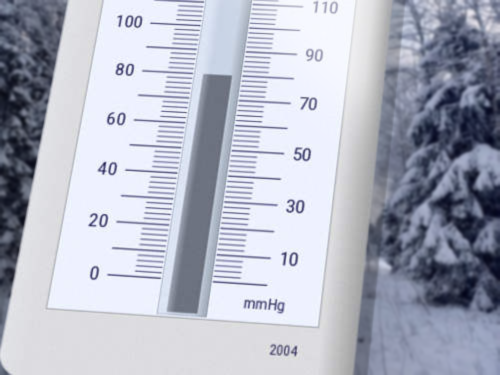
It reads 80 mmHg
